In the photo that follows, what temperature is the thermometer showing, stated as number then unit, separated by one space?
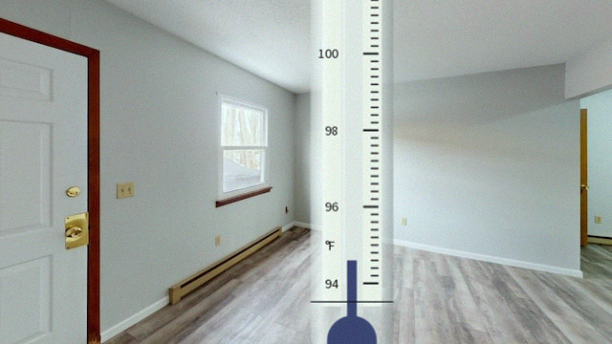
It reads 94.6 °F
